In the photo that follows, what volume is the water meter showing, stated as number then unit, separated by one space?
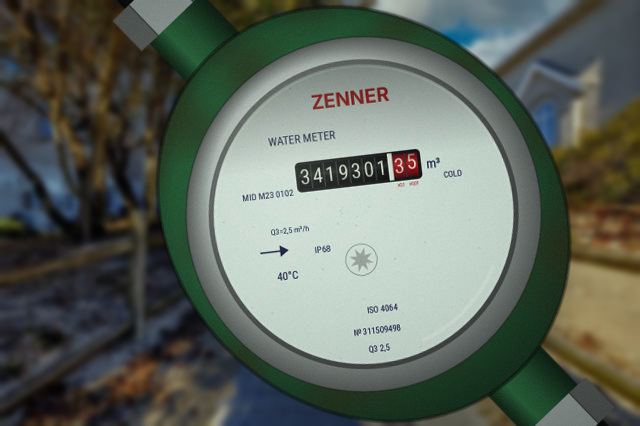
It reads 3419301.35 m³
